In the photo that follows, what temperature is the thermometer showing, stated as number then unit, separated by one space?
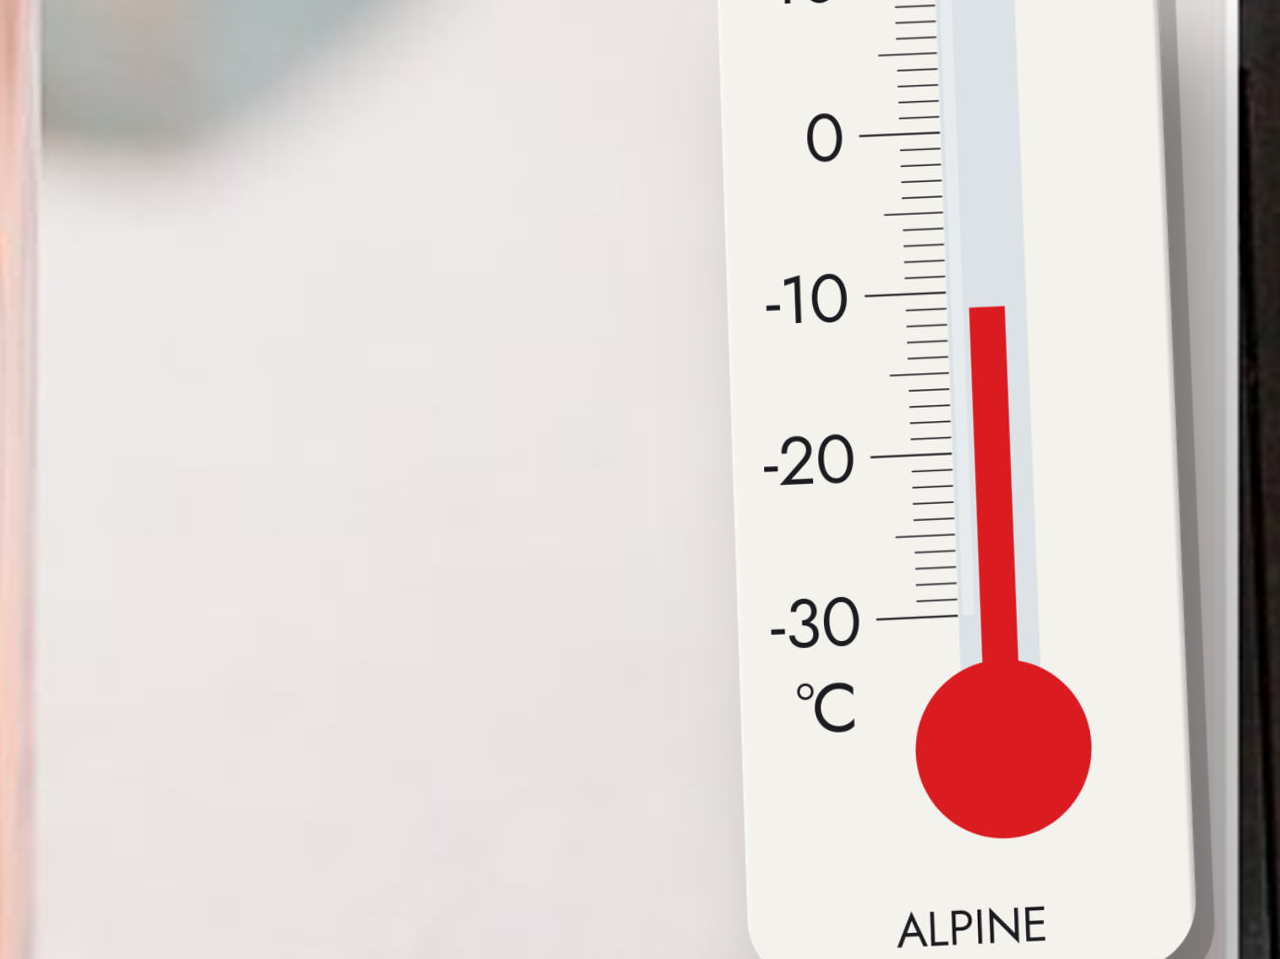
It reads -11 °C
